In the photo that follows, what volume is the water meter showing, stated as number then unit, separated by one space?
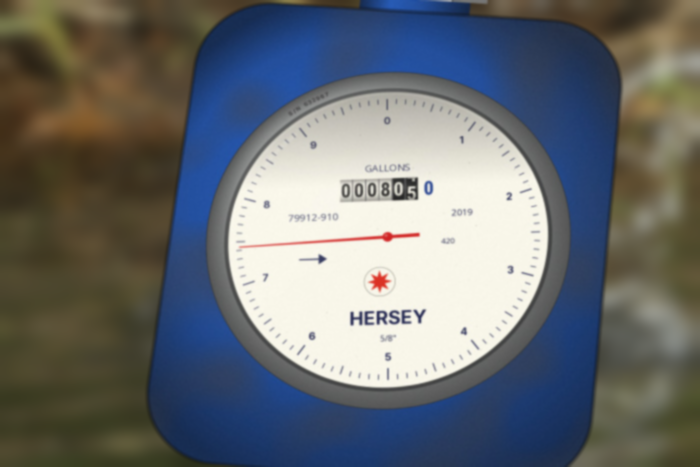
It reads 8047.4 gal
